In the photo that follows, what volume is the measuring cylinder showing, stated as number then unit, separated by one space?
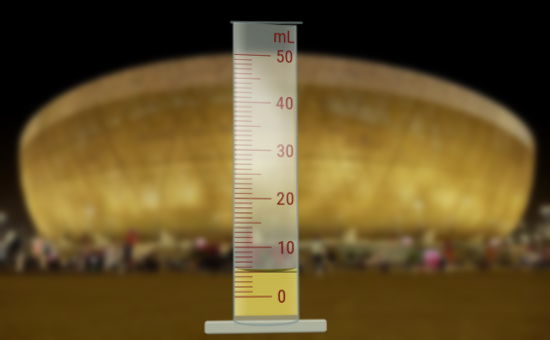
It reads 5 mL
